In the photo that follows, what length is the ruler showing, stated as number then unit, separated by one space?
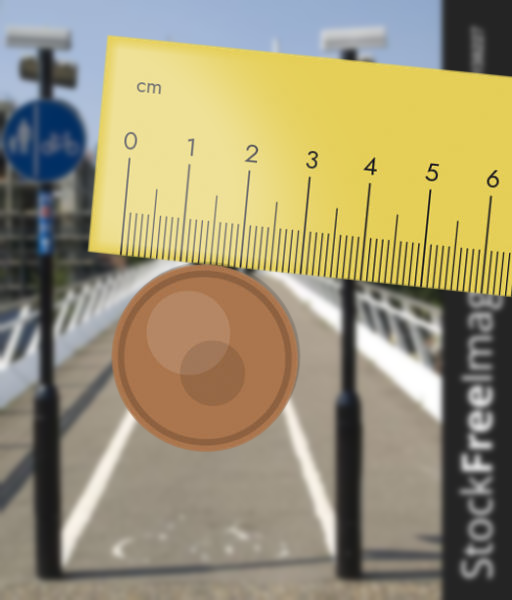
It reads 3.1 cm
